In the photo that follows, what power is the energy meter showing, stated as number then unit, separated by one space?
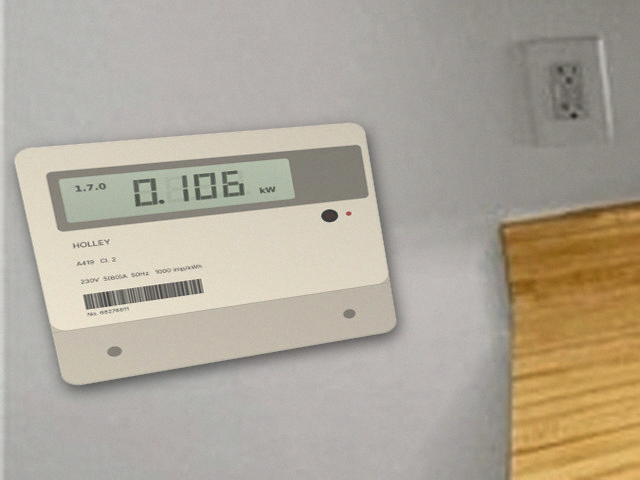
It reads 0.106 kW
